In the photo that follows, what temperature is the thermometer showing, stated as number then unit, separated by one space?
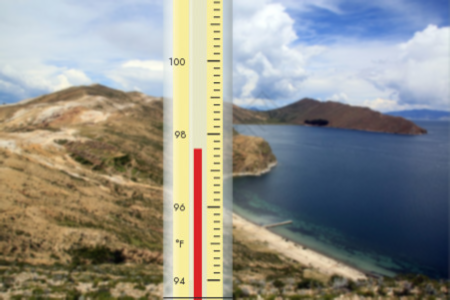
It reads 97.6 °F
